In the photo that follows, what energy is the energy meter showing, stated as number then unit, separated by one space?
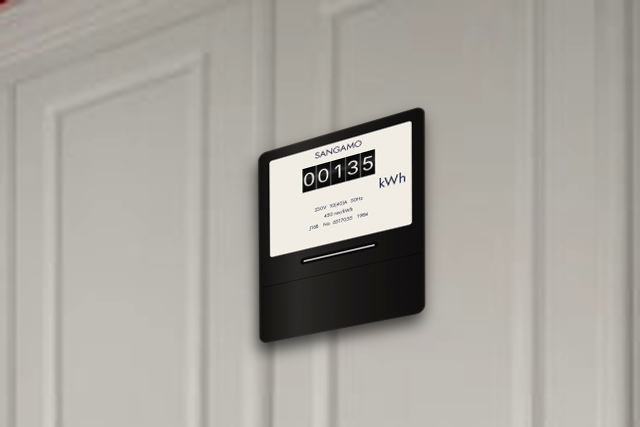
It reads 135 kWh
